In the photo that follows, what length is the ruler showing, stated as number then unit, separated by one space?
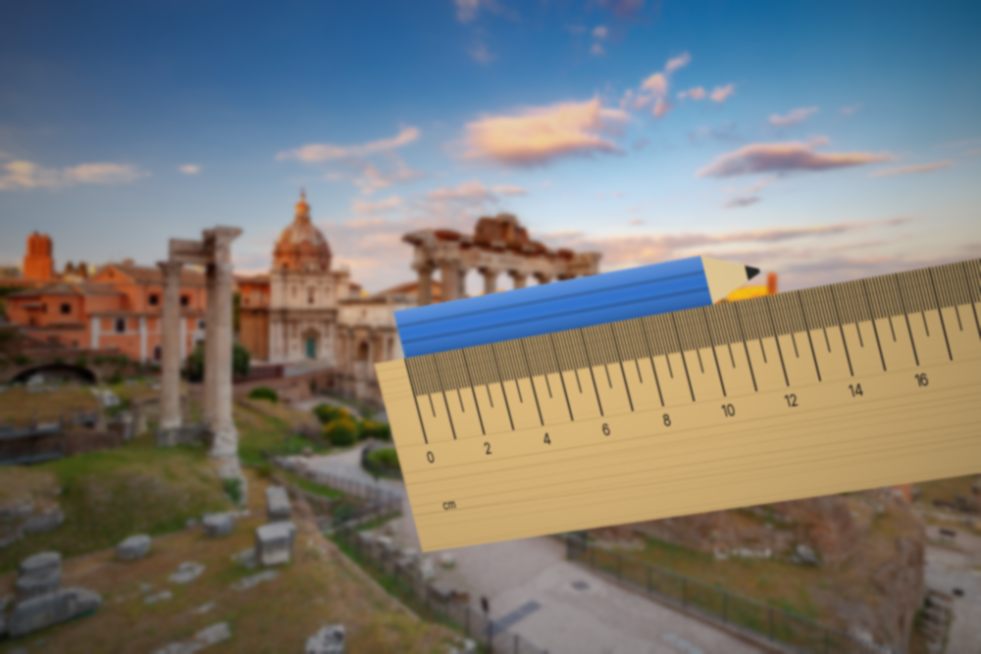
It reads 12 cm
